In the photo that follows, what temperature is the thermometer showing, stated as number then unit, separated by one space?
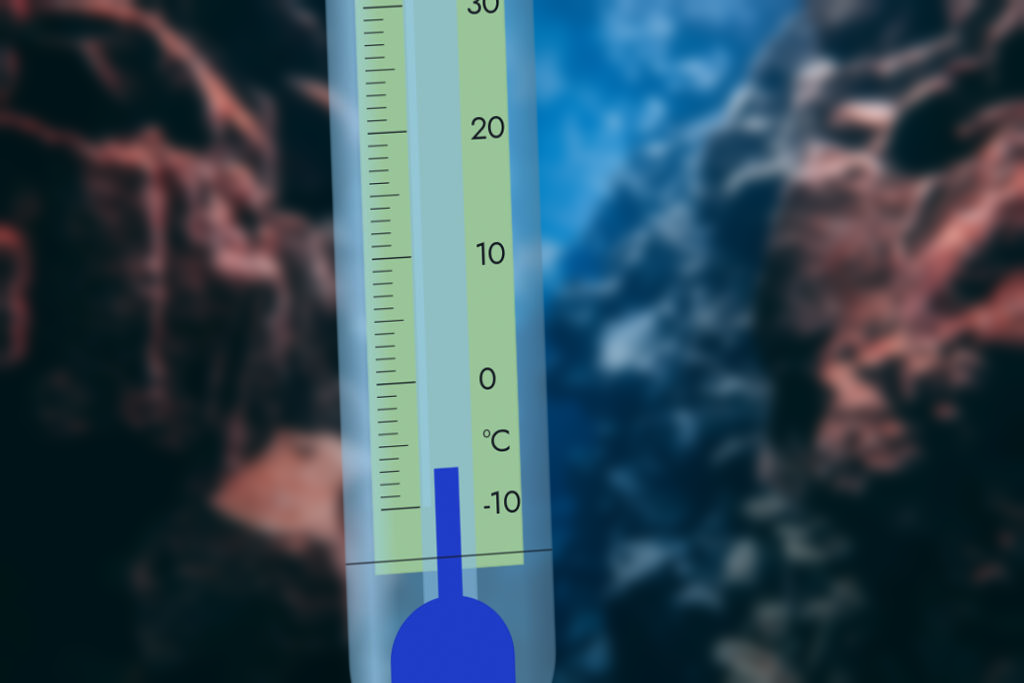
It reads -7 °C
